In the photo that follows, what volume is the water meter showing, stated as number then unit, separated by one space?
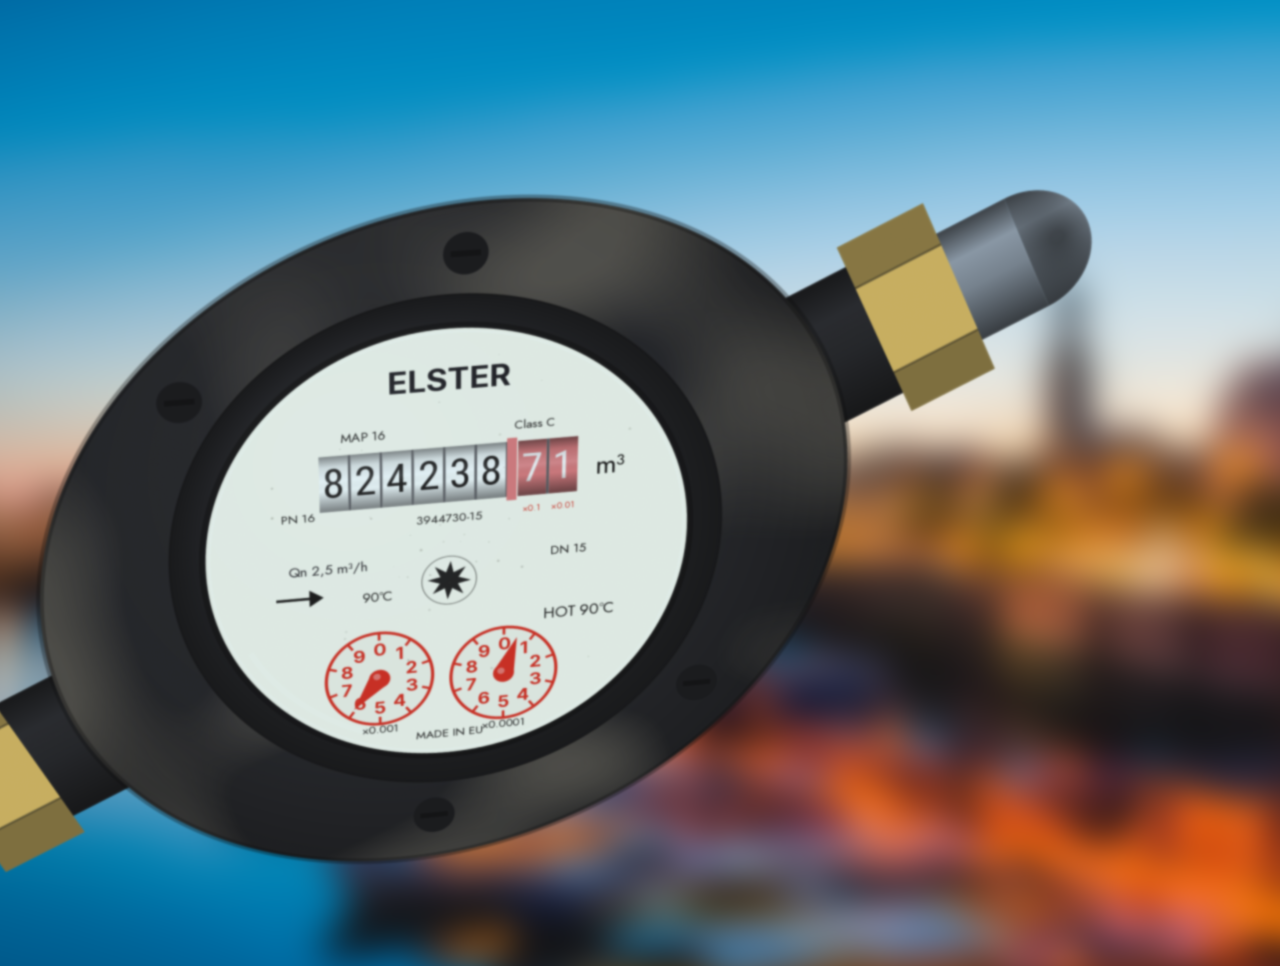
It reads 824238.7160 m³
